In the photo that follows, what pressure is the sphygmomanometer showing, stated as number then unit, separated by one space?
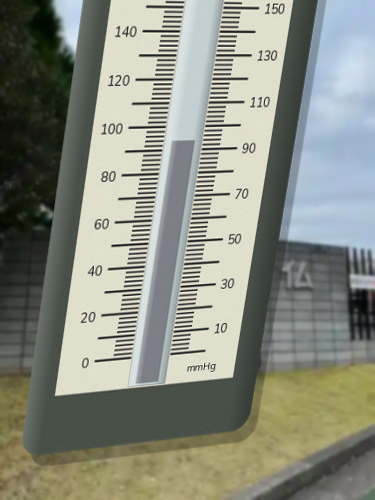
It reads 94 mmHg
